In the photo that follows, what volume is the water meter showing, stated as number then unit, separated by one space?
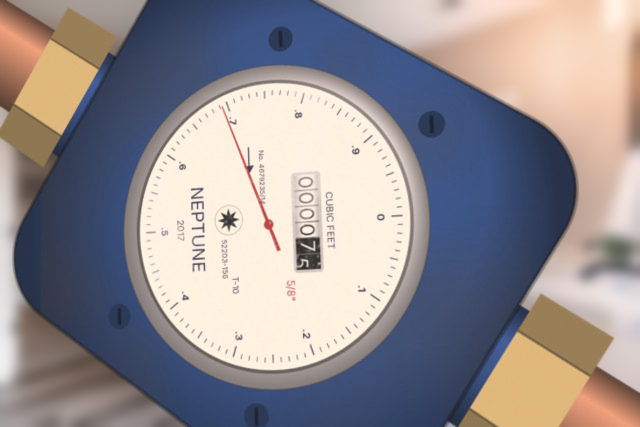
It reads 74.69 ft³
